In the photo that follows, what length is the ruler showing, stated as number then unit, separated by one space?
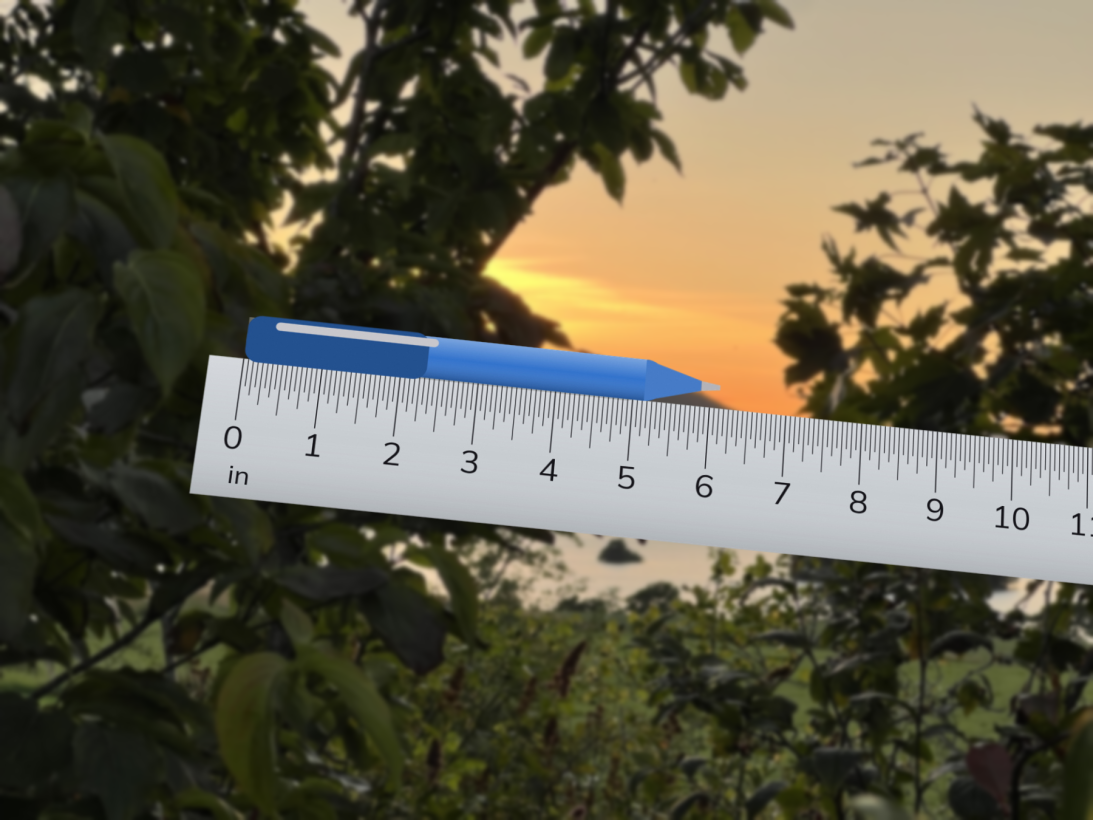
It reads 6.125 in
